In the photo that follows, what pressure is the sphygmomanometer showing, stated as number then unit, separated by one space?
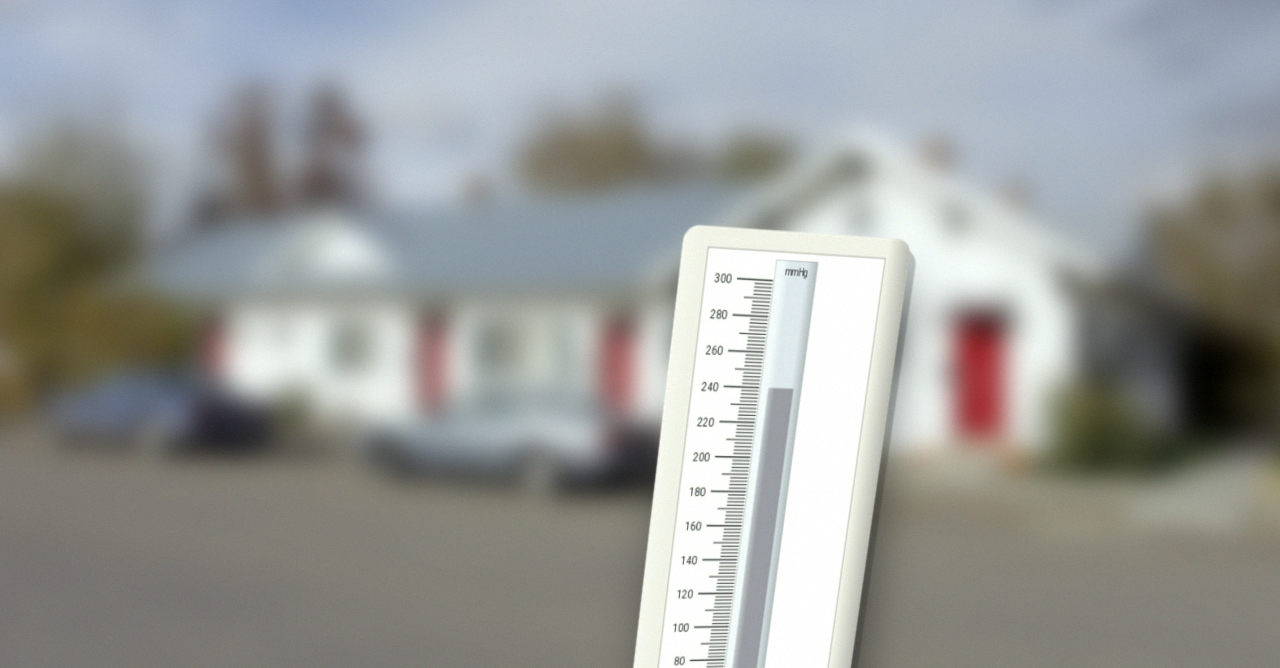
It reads 240 mmHg
